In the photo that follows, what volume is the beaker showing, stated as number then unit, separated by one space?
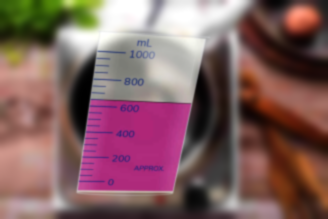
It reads 650 mL
